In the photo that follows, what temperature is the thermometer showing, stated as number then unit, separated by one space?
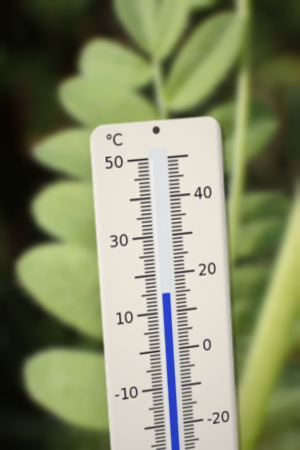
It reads 15 °C
